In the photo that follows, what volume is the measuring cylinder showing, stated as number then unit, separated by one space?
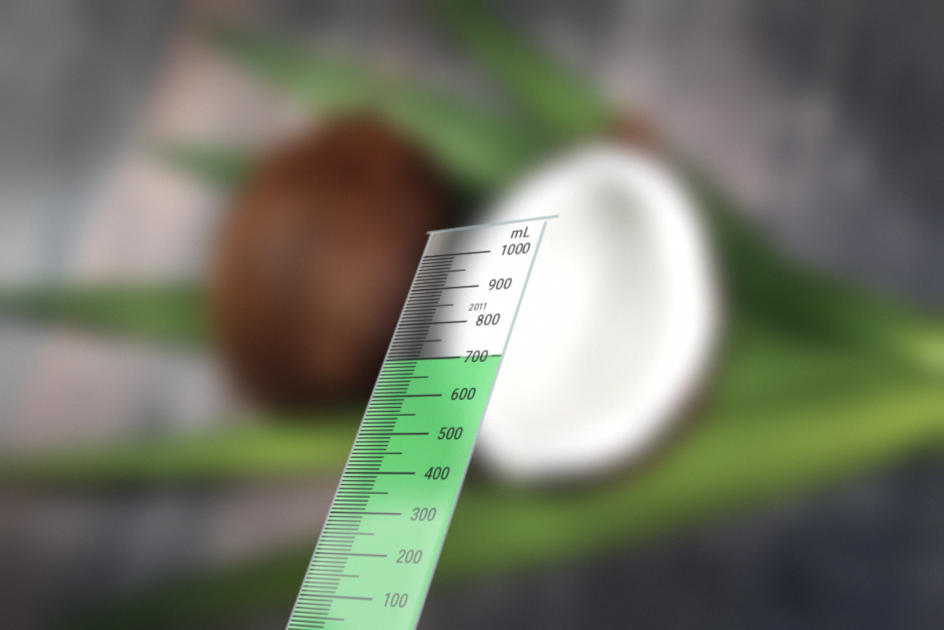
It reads 700 mL
